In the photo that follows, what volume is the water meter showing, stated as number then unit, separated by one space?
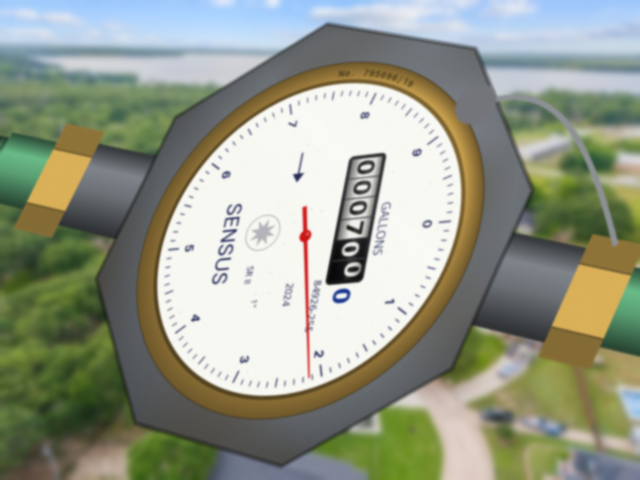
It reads 7002.1 gal
